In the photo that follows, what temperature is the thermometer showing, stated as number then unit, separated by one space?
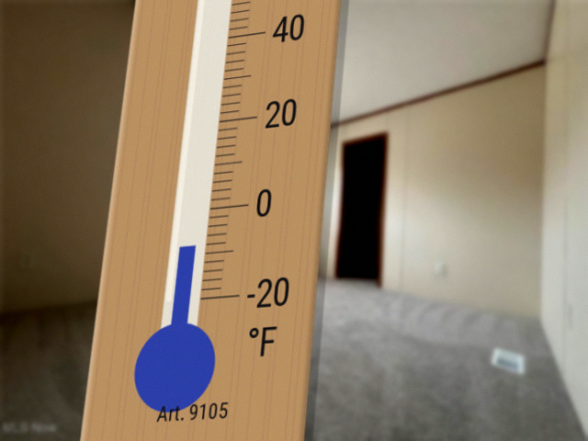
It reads -8 °F
